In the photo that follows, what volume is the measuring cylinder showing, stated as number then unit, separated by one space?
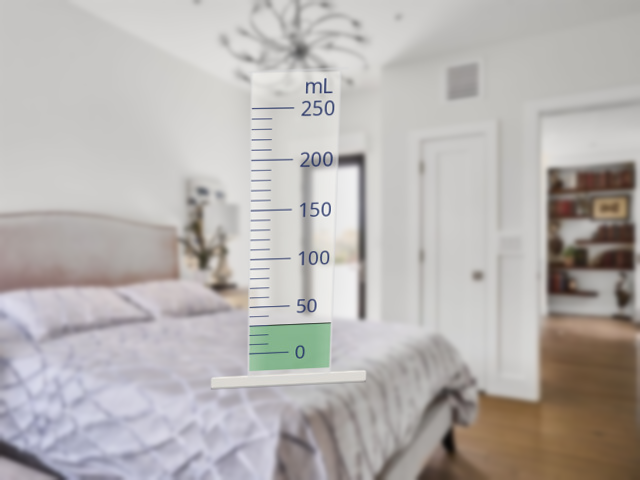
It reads 30 mL
